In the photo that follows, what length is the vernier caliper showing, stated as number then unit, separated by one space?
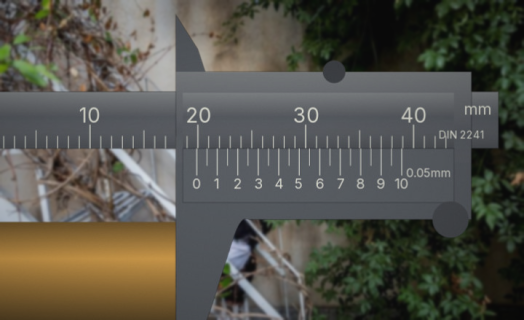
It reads 19.9 mm
